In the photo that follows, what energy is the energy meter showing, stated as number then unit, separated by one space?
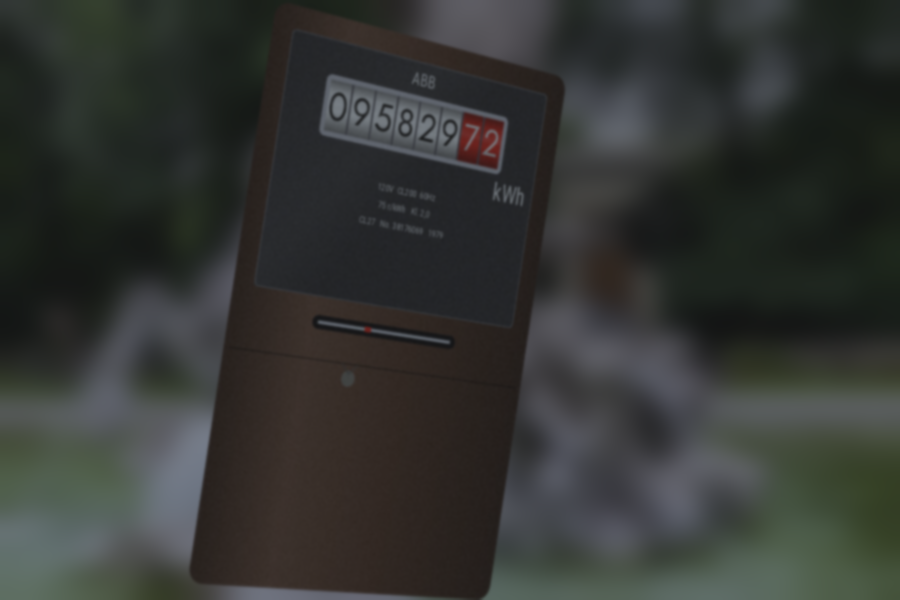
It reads 95829.72 kWh
